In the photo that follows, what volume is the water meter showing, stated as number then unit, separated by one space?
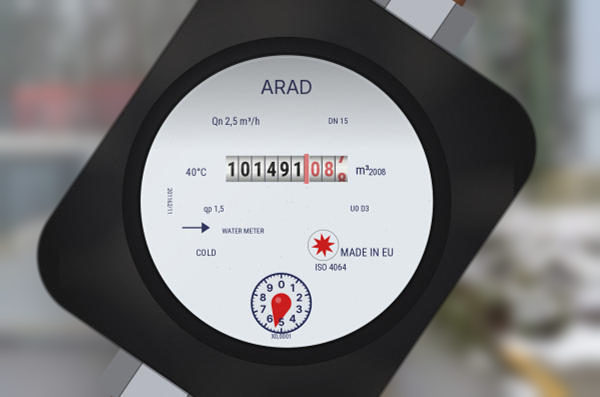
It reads 101491.0875 m³
